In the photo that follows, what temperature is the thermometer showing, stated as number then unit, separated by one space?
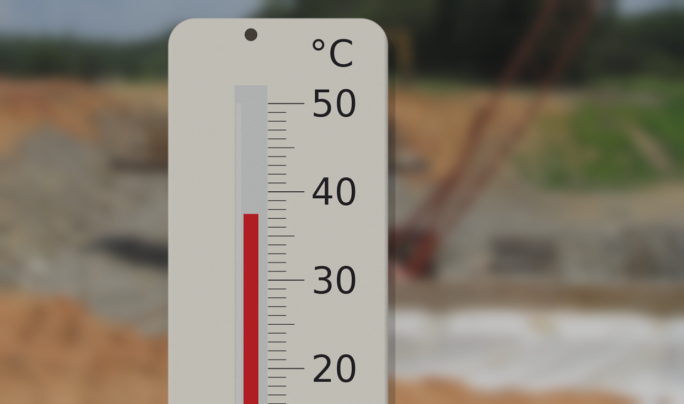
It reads 37.5 °C
